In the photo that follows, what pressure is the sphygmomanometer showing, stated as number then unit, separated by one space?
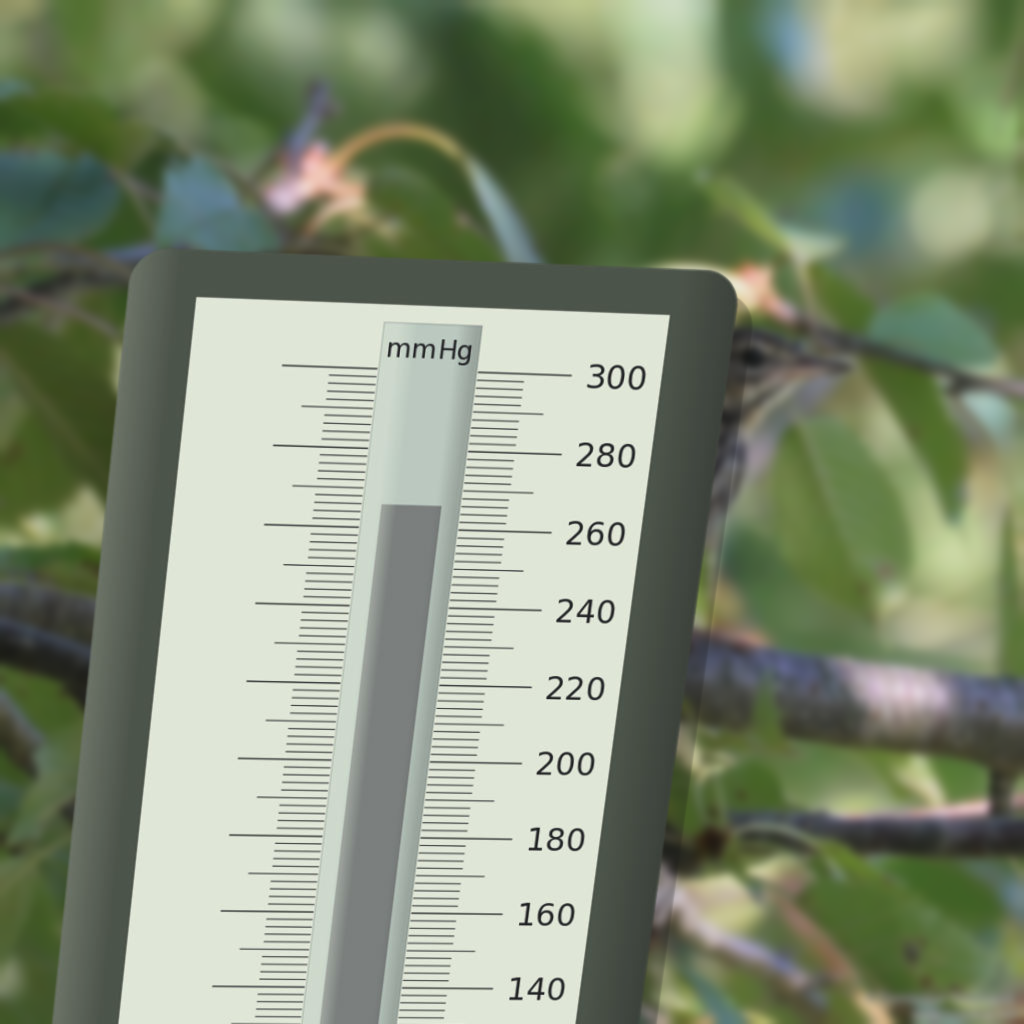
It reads 266 mmHg
